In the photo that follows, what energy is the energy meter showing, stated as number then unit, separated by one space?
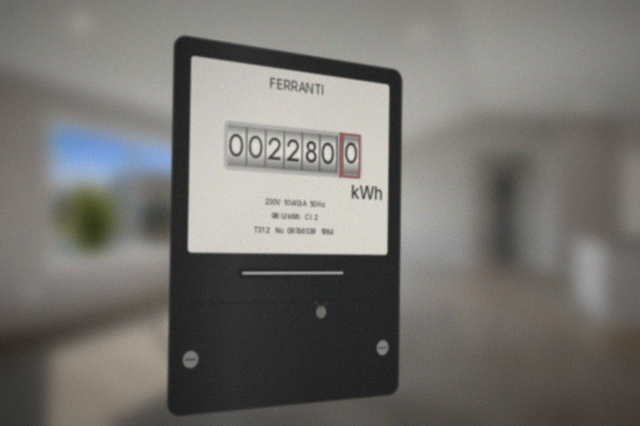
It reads 2280.0 kWh
